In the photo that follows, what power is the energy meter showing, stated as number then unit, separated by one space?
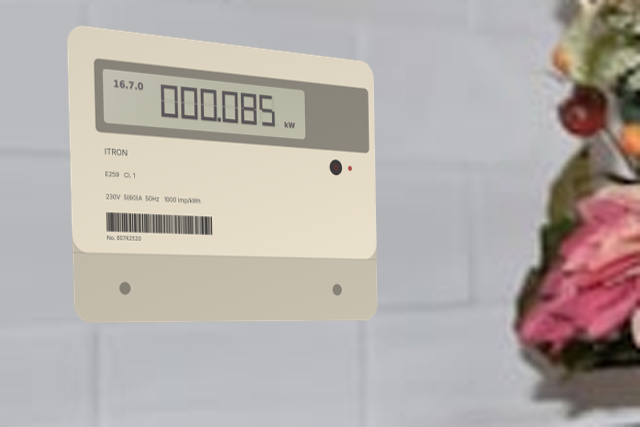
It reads 0.085 kW
